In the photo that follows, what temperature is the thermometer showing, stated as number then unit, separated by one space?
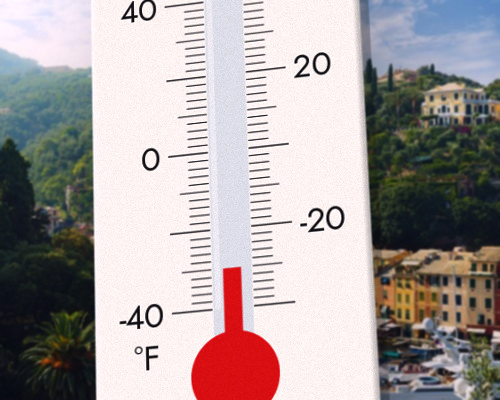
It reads -30 °F
